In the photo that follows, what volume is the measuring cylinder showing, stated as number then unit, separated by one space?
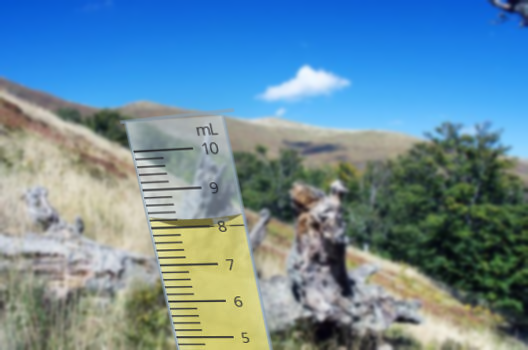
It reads 8 mL
